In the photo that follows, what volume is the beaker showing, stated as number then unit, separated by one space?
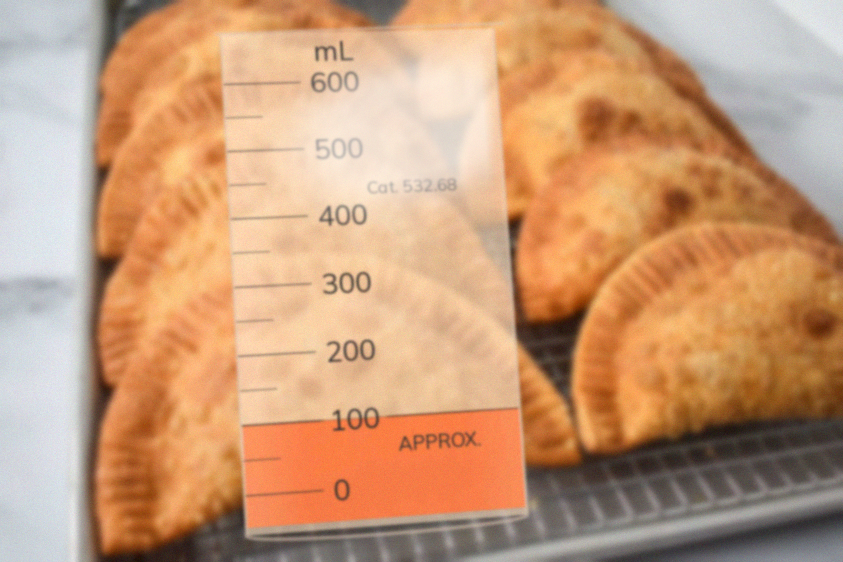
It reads 100 mL
